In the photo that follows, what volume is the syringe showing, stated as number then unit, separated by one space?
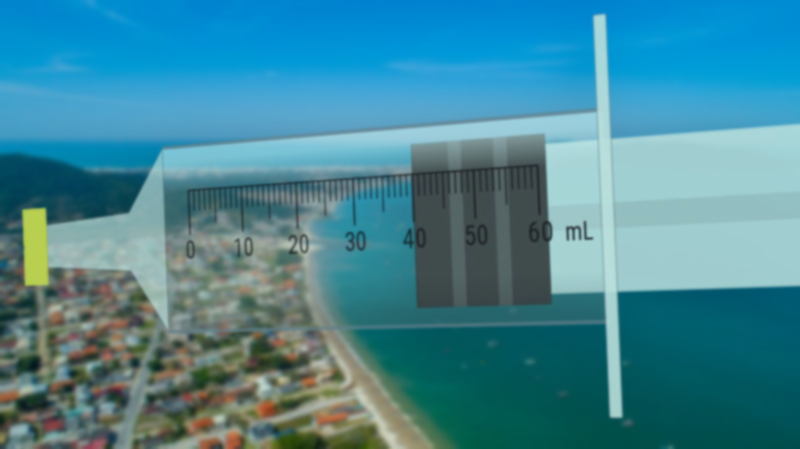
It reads 40 mL
